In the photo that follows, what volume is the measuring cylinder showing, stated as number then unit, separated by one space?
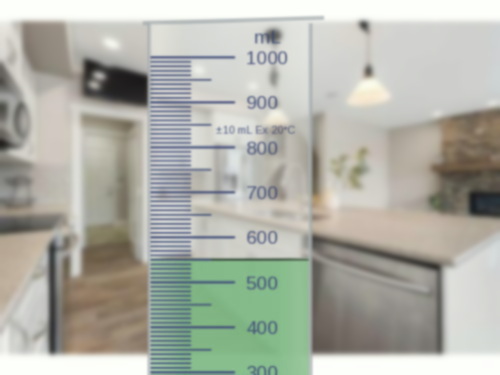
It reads 550 mL
